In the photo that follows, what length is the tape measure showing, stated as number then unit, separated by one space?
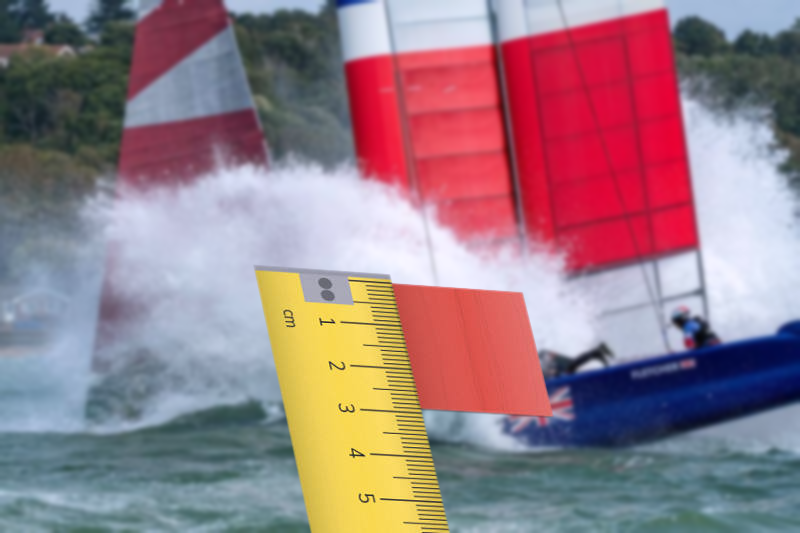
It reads 2.9 cm
